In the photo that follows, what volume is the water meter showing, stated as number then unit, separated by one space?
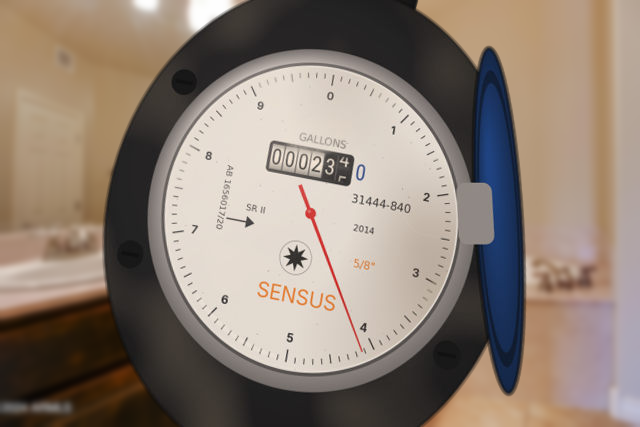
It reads 2344.1 gal
